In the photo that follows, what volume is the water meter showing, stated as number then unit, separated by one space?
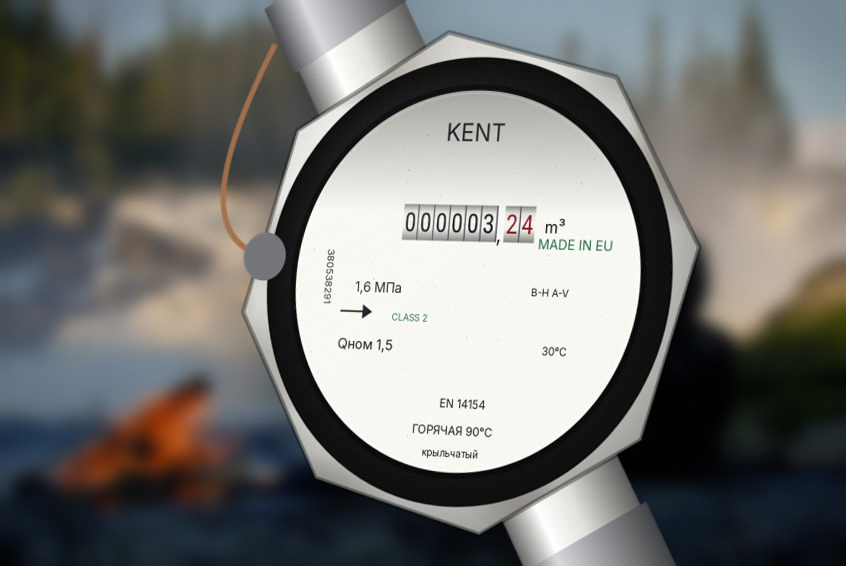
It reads 3.24 m³
